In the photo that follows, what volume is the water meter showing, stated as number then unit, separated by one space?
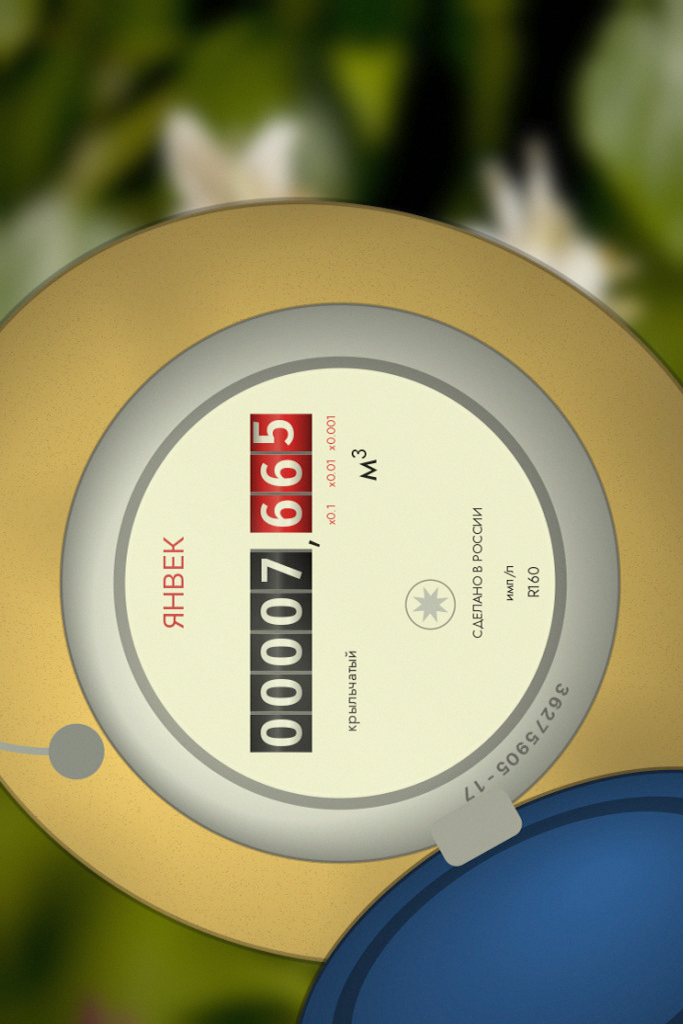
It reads 7.665 m³
